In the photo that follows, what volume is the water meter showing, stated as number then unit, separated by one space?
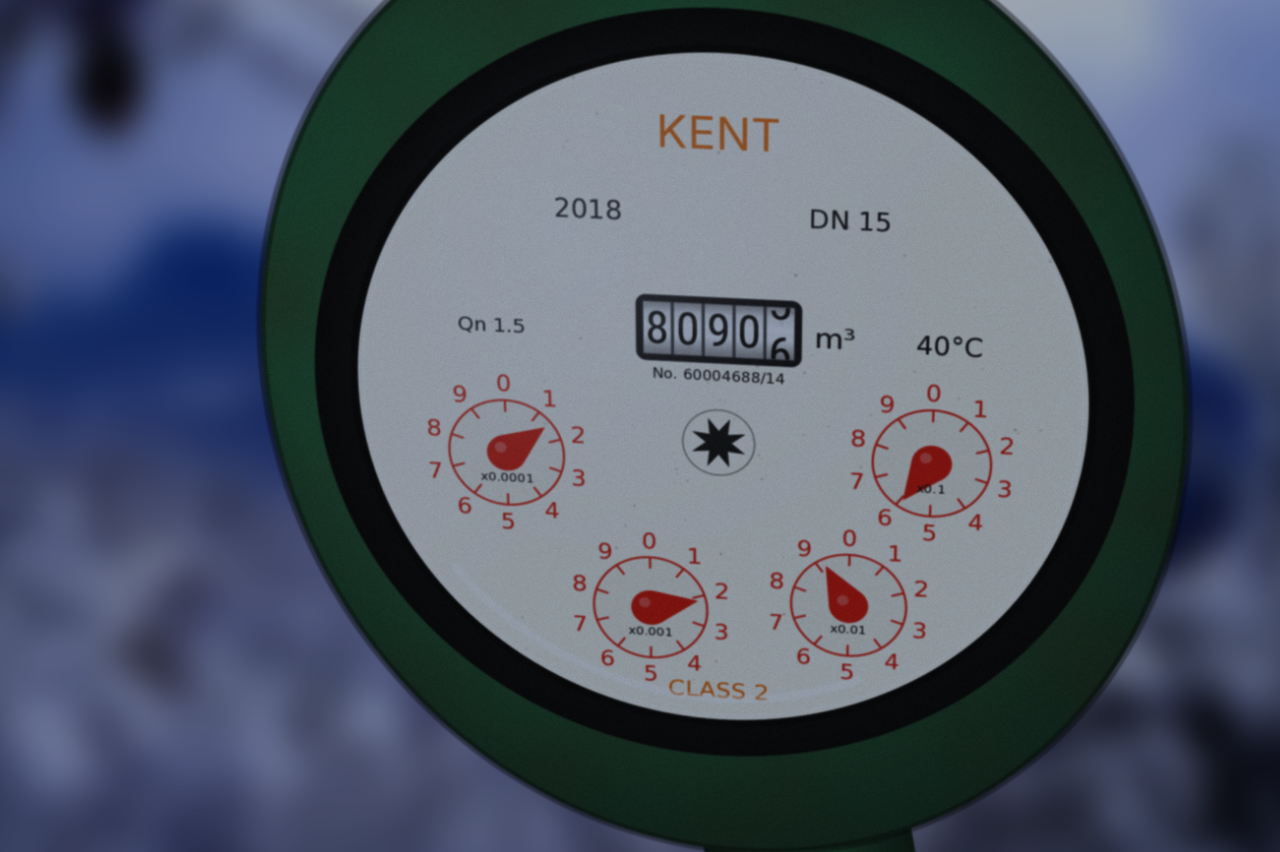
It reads 80905.5921 m³
